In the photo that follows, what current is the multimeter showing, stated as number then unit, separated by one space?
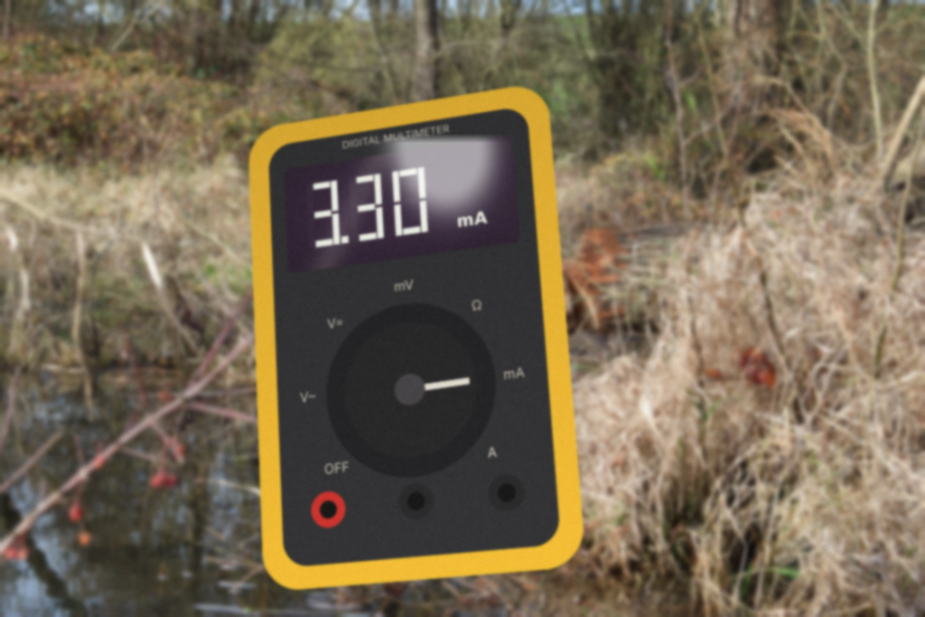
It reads 3.30 mA
